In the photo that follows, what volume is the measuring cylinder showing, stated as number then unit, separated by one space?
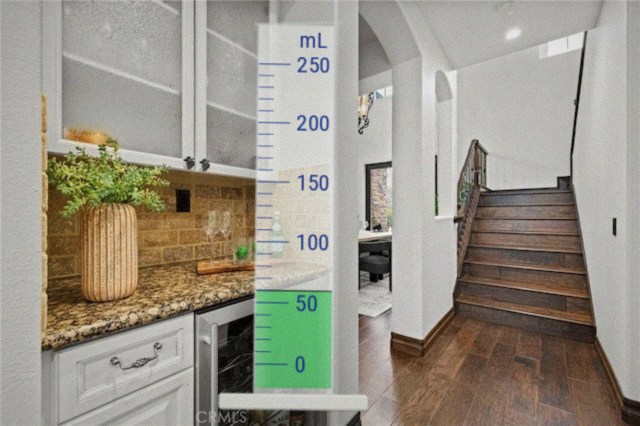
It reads 60 mL
